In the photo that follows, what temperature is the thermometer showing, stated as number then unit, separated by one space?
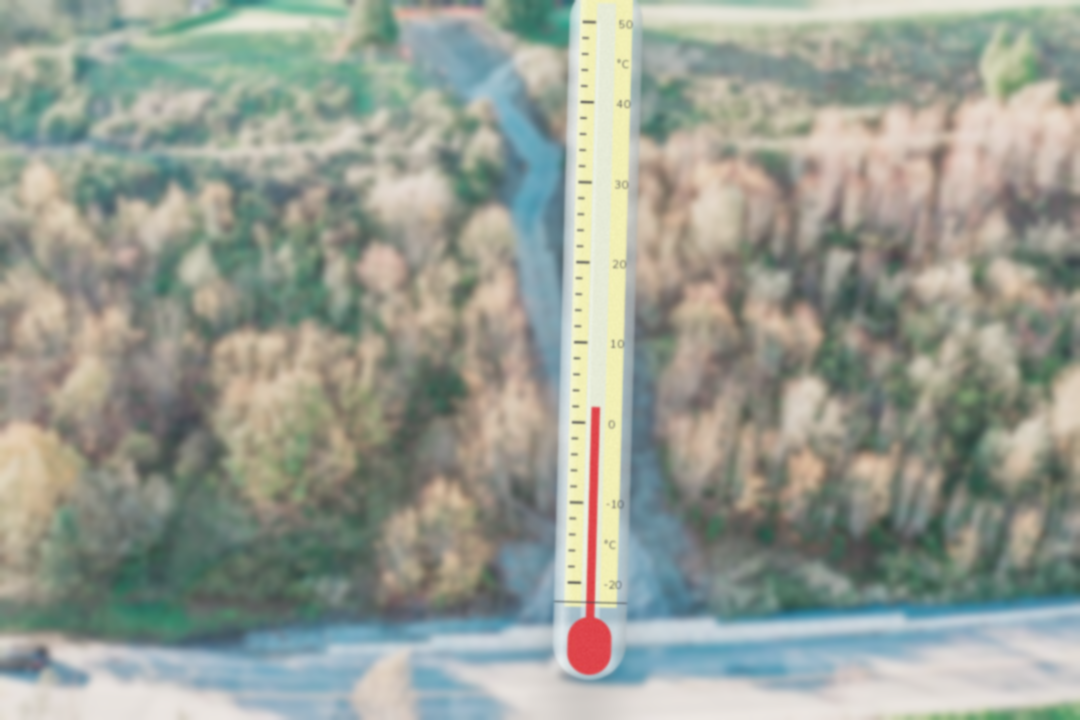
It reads 2 °C
